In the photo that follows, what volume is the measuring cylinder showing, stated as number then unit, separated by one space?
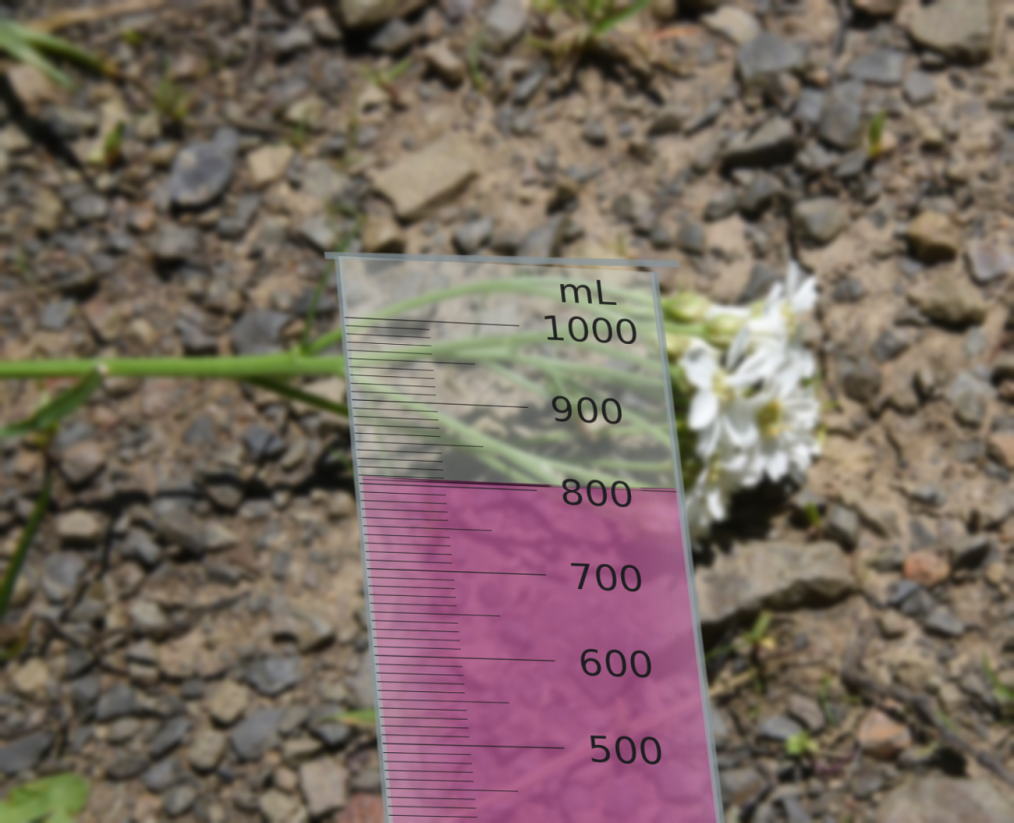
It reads 805 mL
